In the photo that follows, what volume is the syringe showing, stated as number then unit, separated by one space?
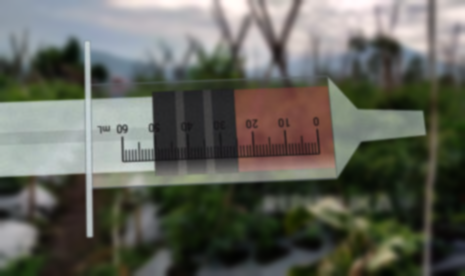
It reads 25 mL
